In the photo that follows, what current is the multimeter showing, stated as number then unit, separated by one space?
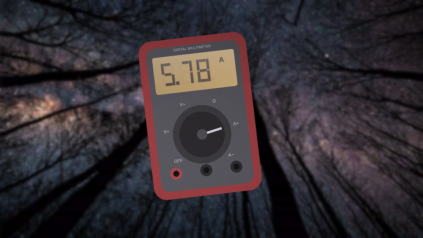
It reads 5.78 A
